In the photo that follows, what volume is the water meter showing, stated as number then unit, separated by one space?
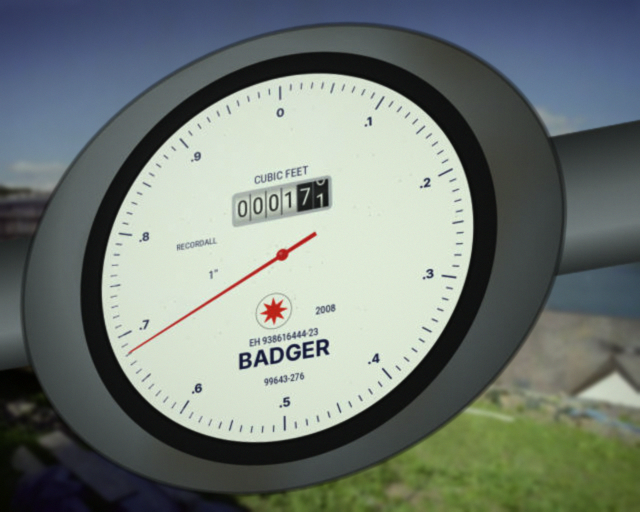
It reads 170.68 ft³
